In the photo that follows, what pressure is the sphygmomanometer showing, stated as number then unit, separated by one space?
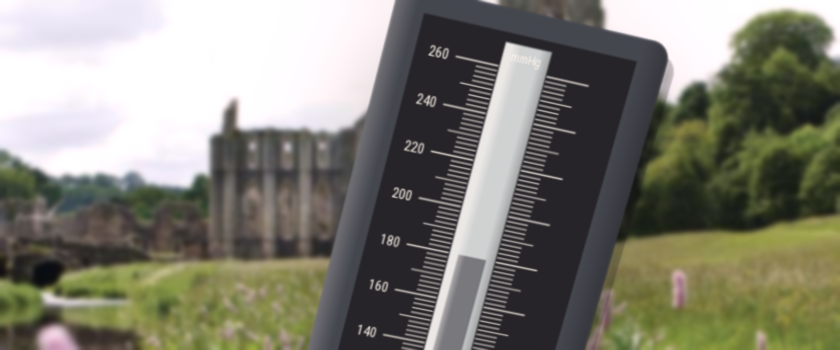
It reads 180 mmHg
